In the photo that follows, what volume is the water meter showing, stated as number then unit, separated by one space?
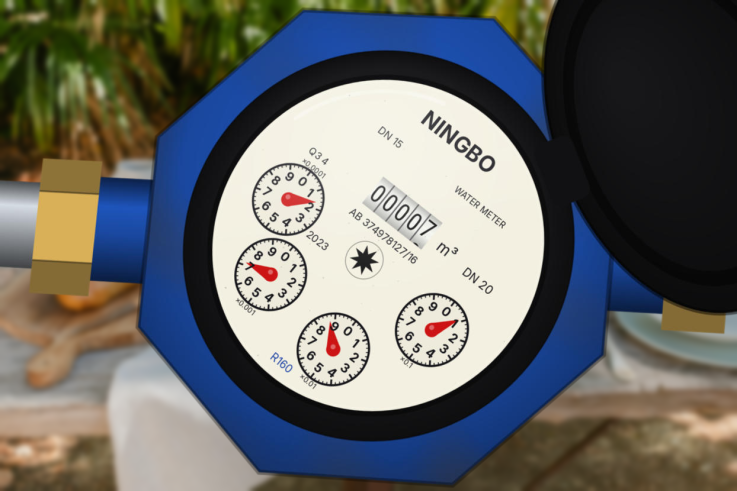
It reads 7.0871 m³
